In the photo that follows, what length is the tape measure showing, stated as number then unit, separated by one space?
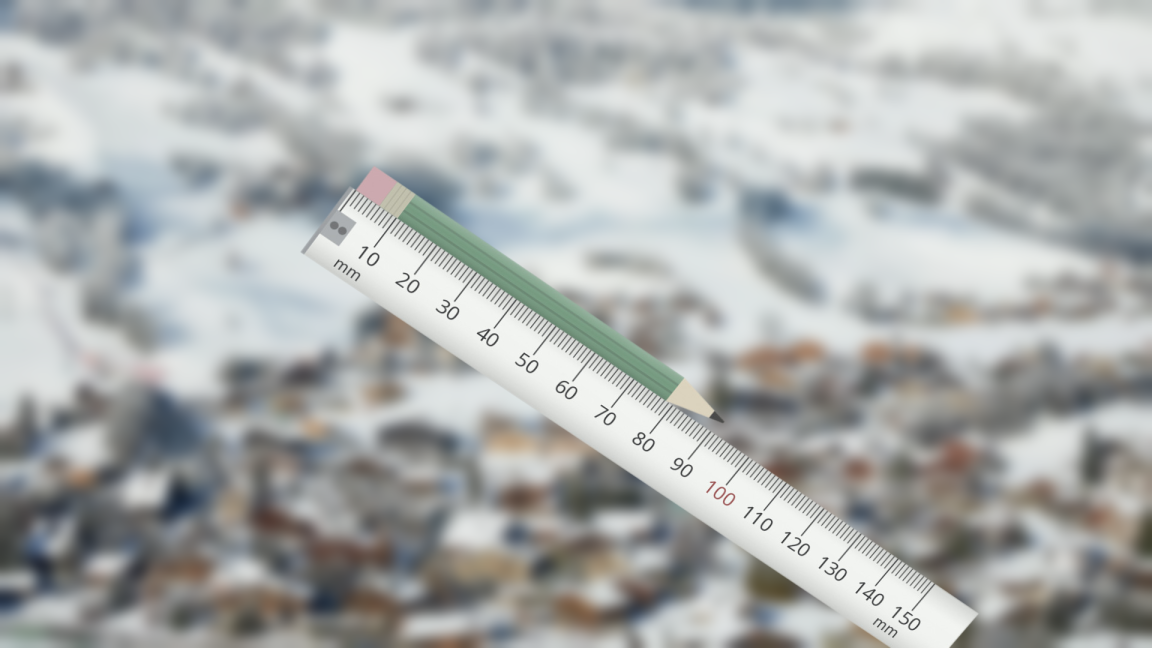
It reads 91 mm
